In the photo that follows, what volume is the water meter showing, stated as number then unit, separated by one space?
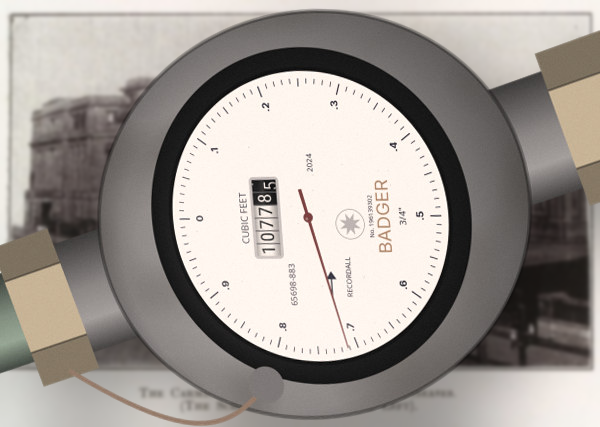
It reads 107784.71 ft³
